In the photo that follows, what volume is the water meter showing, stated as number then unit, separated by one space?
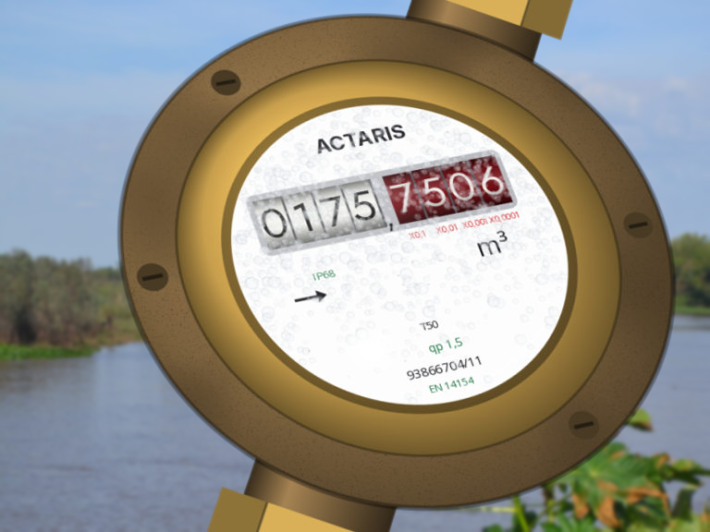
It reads 175.7506 m³
